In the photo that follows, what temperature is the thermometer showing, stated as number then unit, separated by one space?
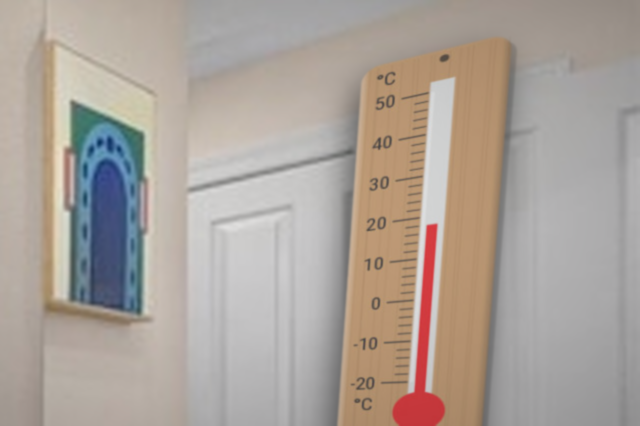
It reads 18 °C
